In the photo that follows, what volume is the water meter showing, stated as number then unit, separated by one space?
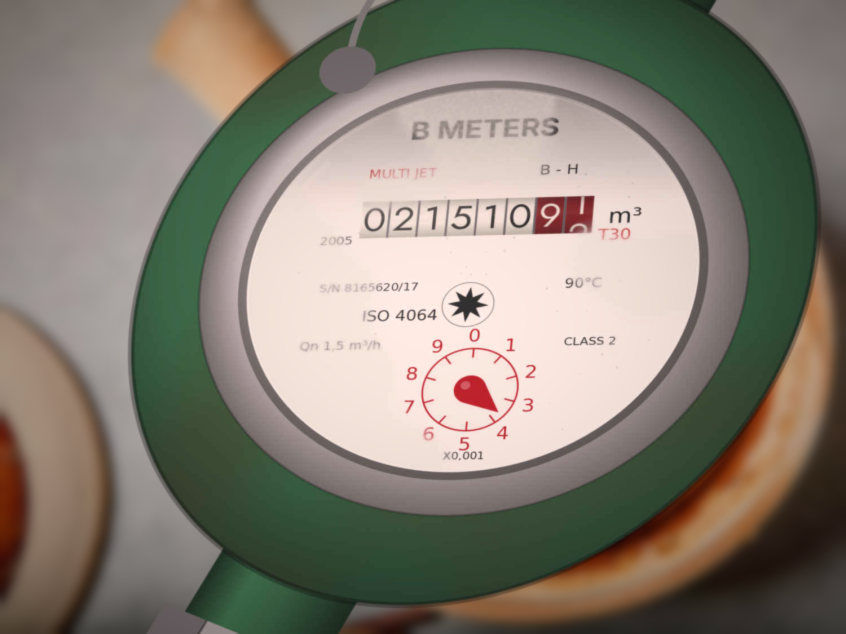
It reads 21510.913 m³
